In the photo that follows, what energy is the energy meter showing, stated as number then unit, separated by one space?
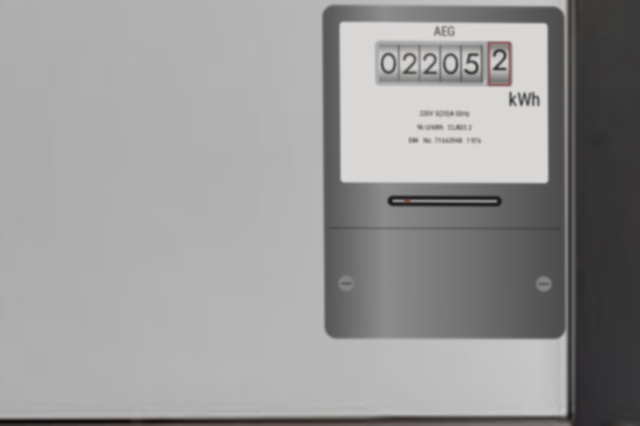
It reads 2205.2 kWh
